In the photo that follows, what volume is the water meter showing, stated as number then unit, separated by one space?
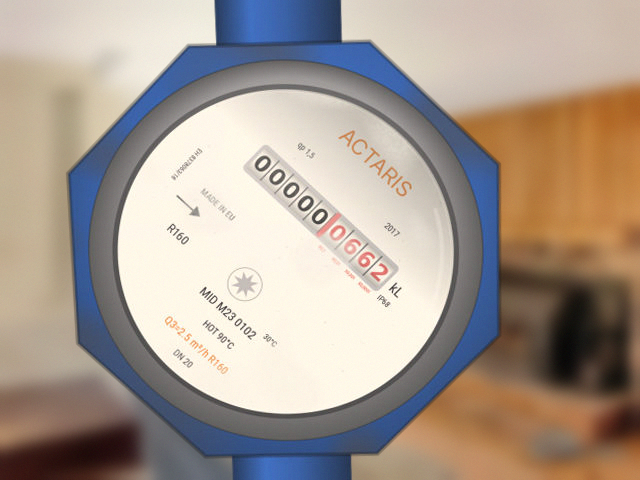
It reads 0.0662 kL
